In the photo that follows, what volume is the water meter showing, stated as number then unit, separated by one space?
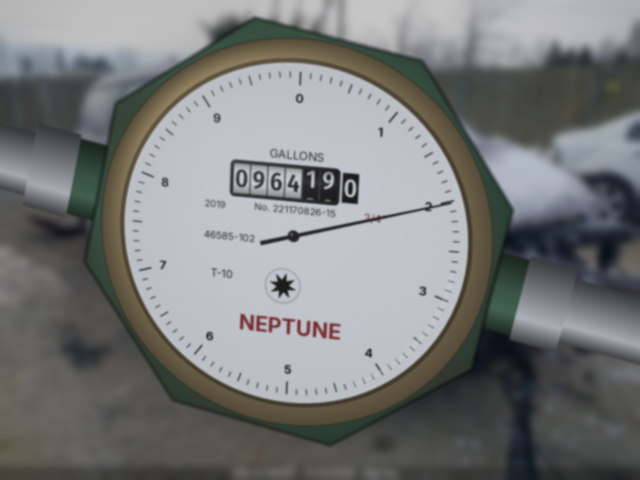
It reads 964192.0 gal
